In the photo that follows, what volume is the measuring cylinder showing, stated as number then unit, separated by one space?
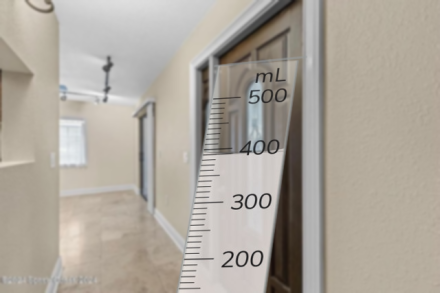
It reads 390 mL
